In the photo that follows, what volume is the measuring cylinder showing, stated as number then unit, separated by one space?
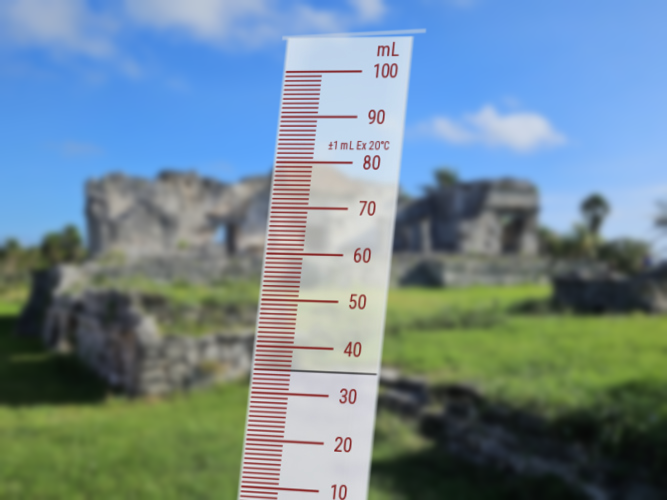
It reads 35 mL
